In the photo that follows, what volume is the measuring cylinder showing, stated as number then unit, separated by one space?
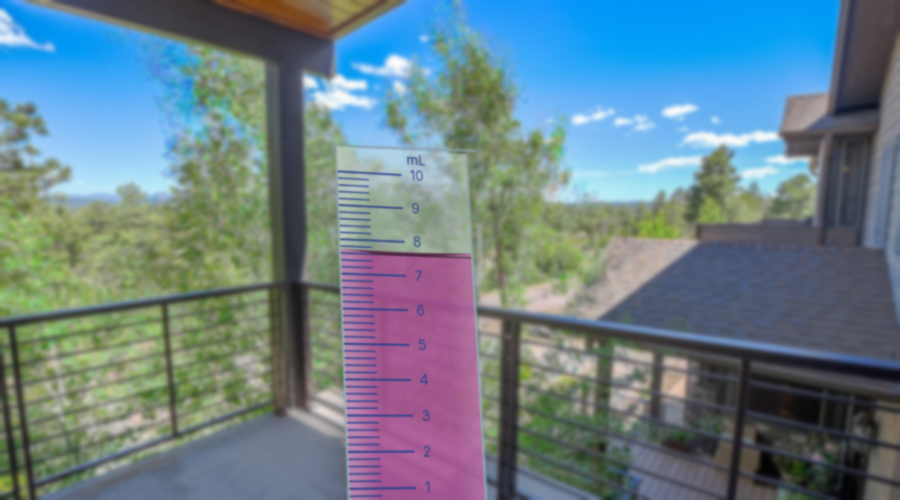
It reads 7.6 mL
